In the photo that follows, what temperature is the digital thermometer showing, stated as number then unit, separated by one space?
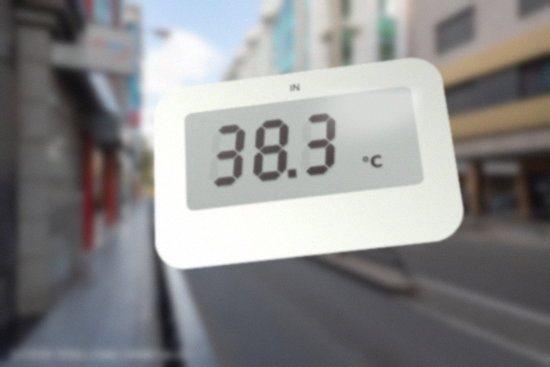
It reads 38.3 °C
